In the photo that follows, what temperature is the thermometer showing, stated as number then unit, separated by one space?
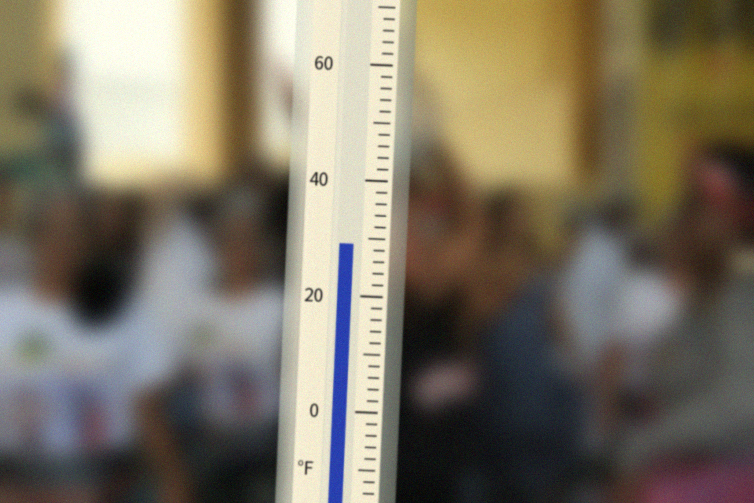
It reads 29 °F
